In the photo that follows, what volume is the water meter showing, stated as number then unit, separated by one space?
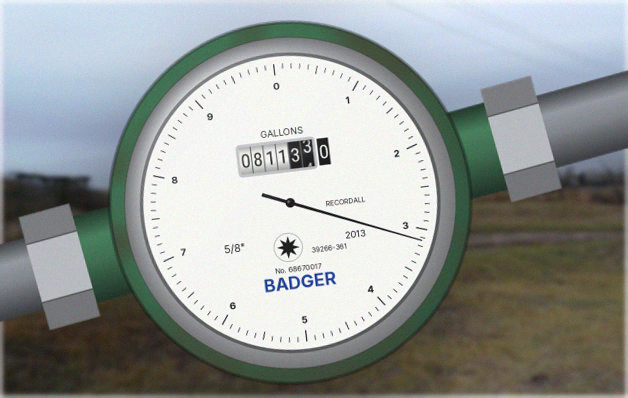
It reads 811333.1 gal
